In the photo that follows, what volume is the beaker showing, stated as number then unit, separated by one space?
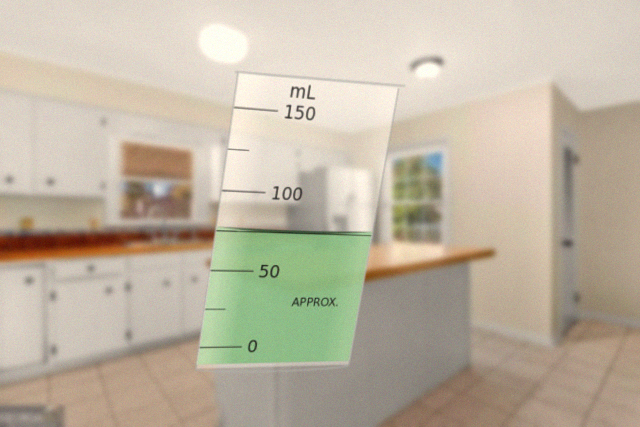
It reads 75 mL
